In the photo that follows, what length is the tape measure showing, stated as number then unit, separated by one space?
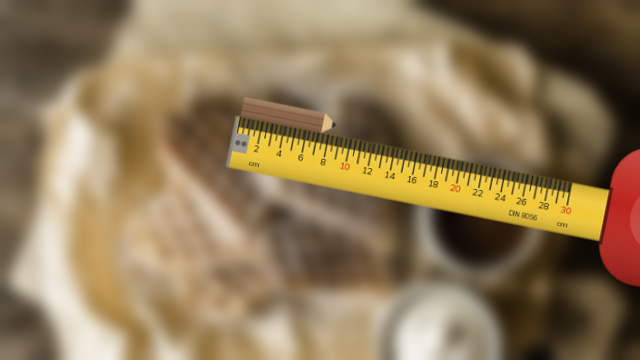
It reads 8.5 cm
